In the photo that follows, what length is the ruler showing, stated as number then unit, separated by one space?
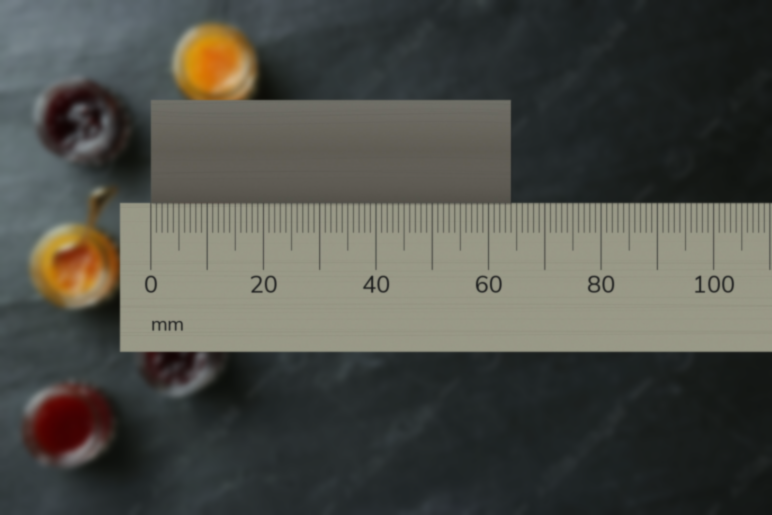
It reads 64 mm
